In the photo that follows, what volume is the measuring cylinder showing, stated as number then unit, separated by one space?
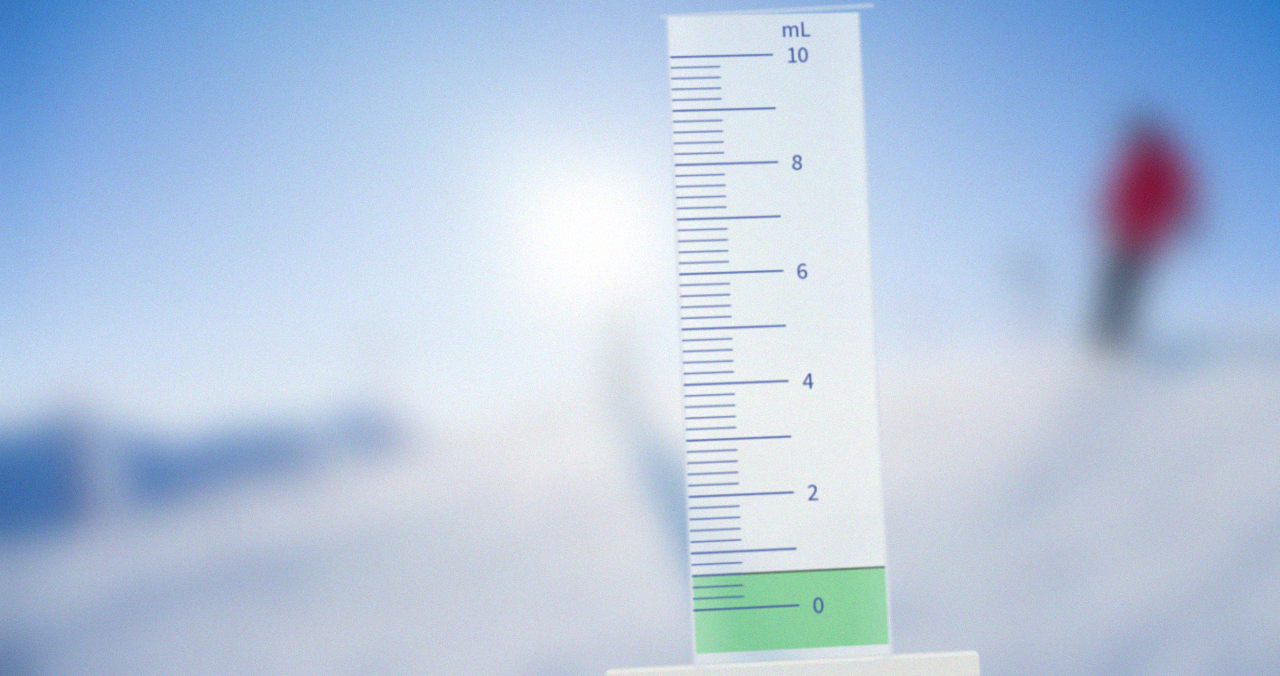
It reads 0.6 mL
